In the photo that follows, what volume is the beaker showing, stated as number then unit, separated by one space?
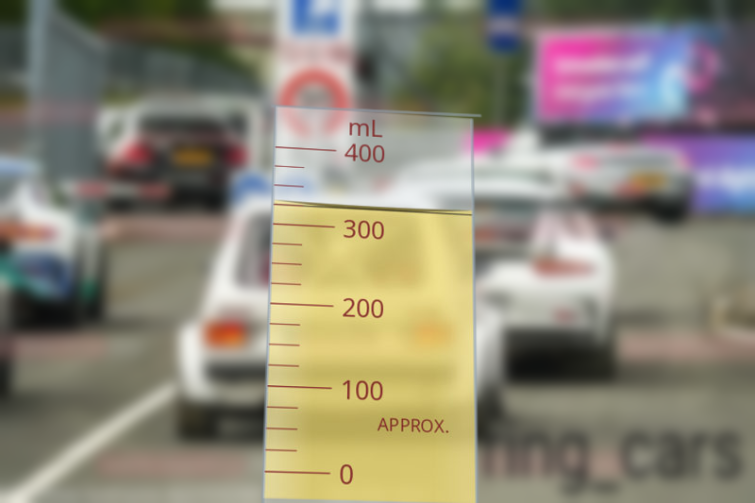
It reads 325 mL
